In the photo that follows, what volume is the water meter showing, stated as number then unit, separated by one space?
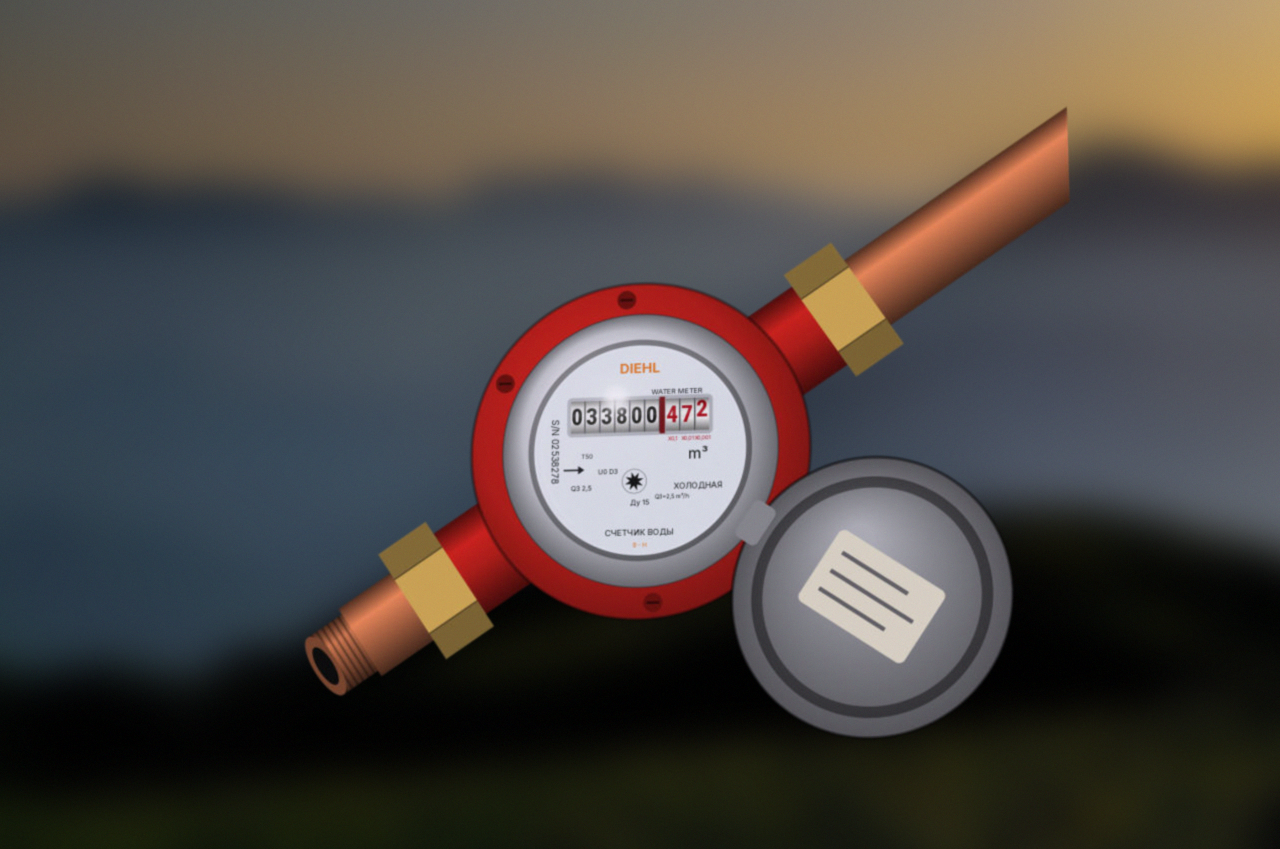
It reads 33800.472 m³
